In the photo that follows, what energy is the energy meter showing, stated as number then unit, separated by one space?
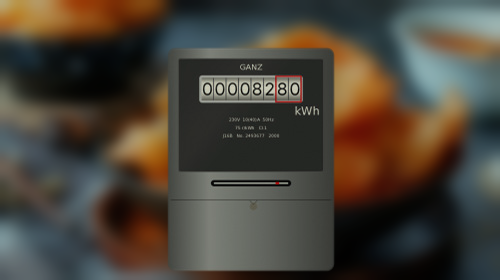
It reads 82.80 kWh
